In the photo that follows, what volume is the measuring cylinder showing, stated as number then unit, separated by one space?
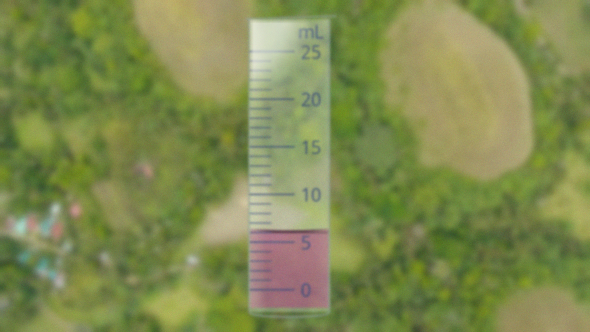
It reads 6 mL
